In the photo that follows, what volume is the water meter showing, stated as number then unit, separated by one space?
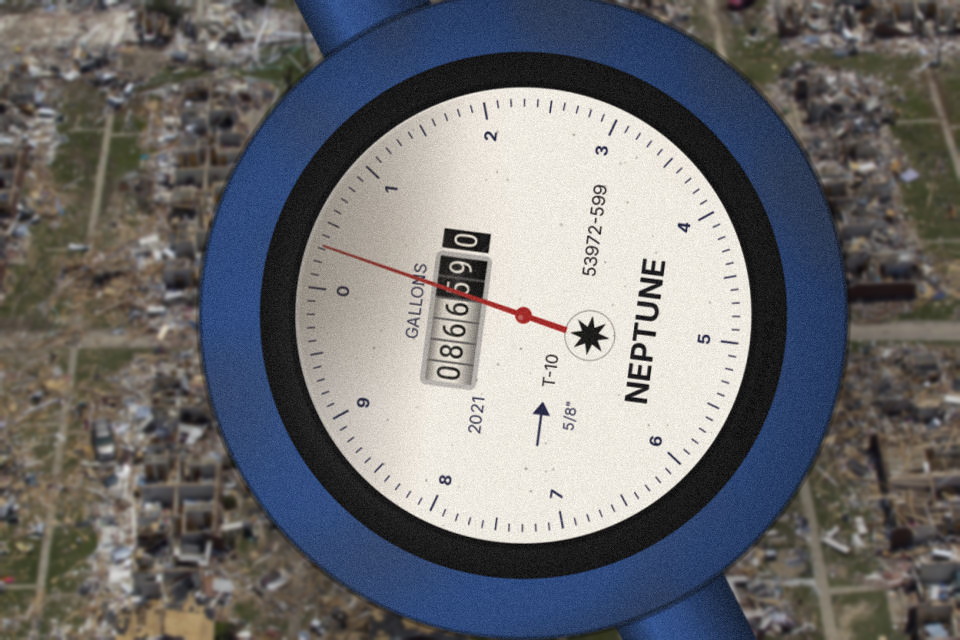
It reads 866590.3 gal
